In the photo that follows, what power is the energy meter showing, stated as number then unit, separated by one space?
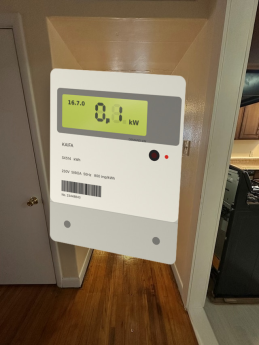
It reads 0.1 kW
